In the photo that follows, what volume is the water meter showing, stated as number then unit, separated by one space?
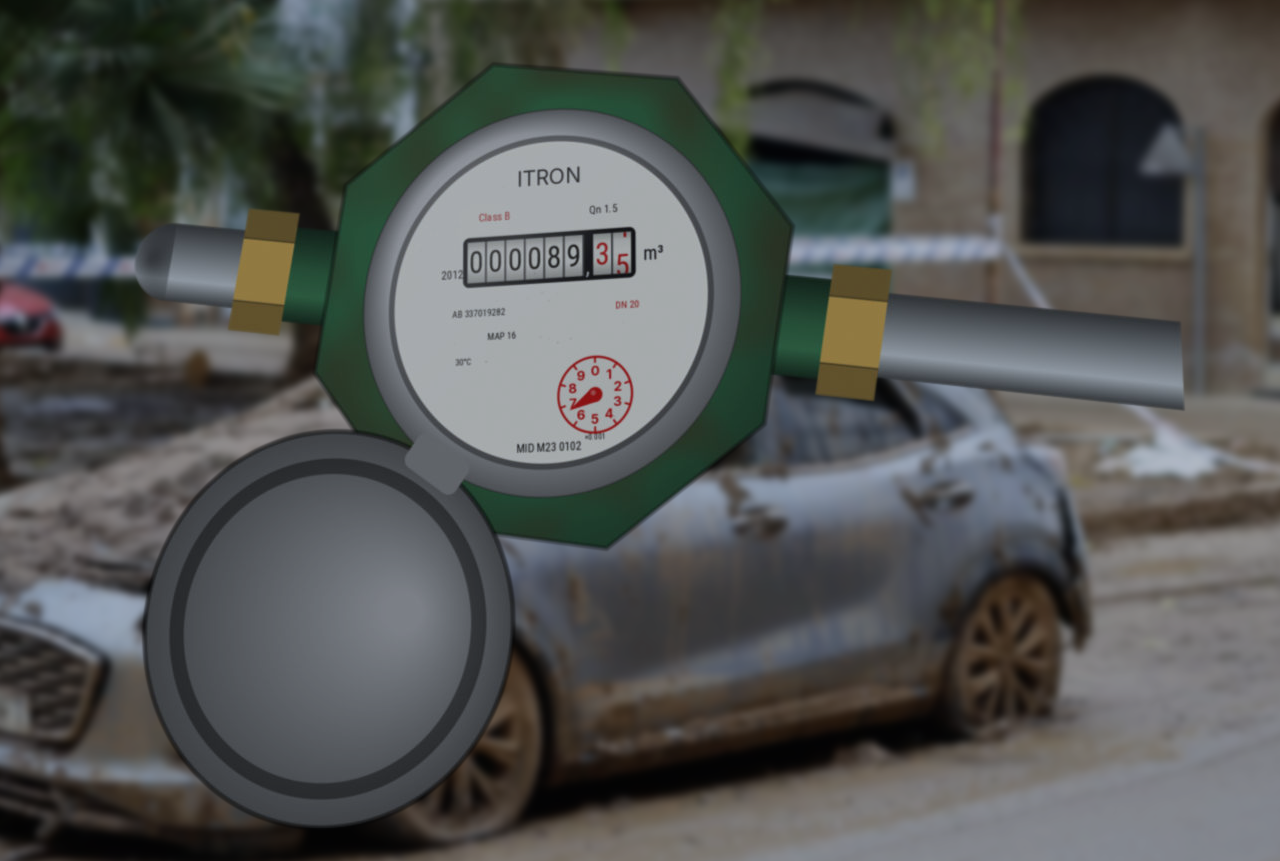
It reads 89.346 m³
